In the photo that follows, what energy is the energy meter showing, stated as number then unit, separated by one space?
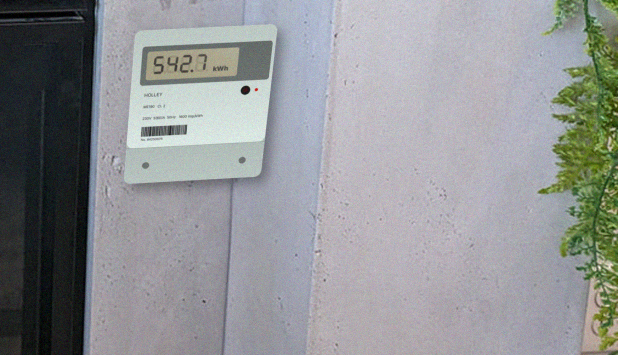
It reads 542.7 kWh
